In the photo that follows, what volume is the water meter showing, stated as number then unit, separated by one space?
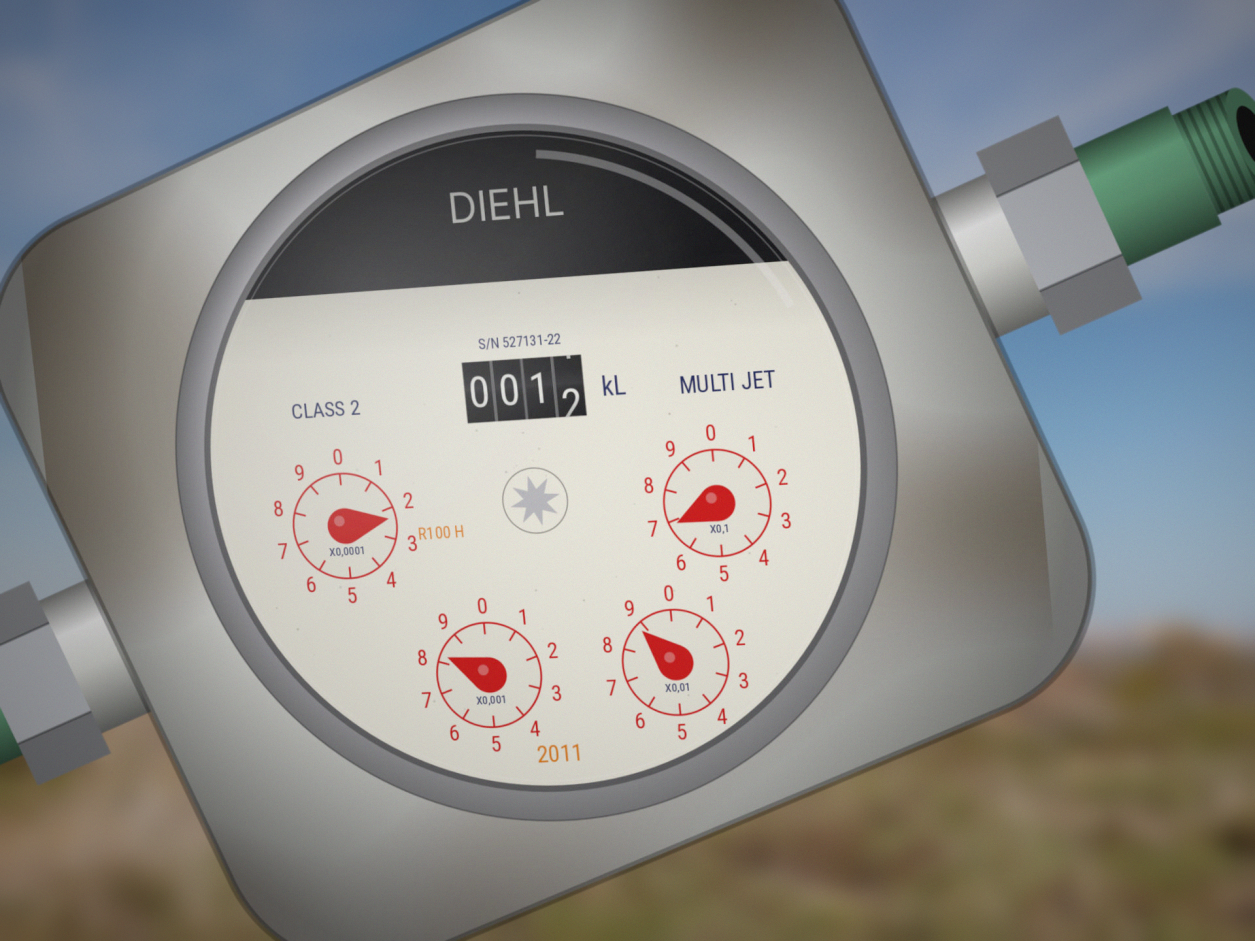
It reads 11.6882 kL
